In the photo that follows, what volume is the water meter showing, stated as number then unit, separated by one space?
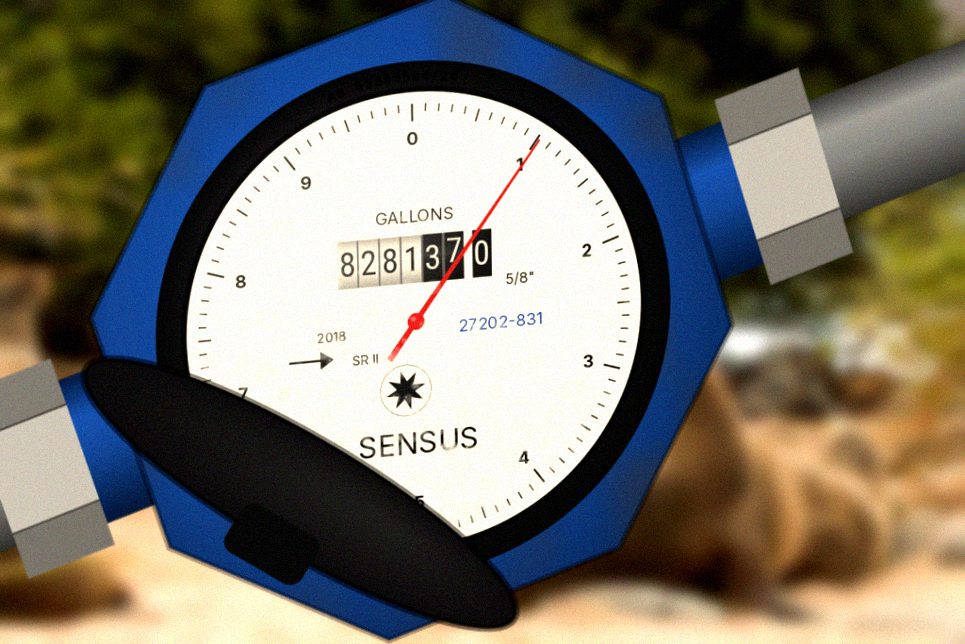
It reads 8281371.0 gal
